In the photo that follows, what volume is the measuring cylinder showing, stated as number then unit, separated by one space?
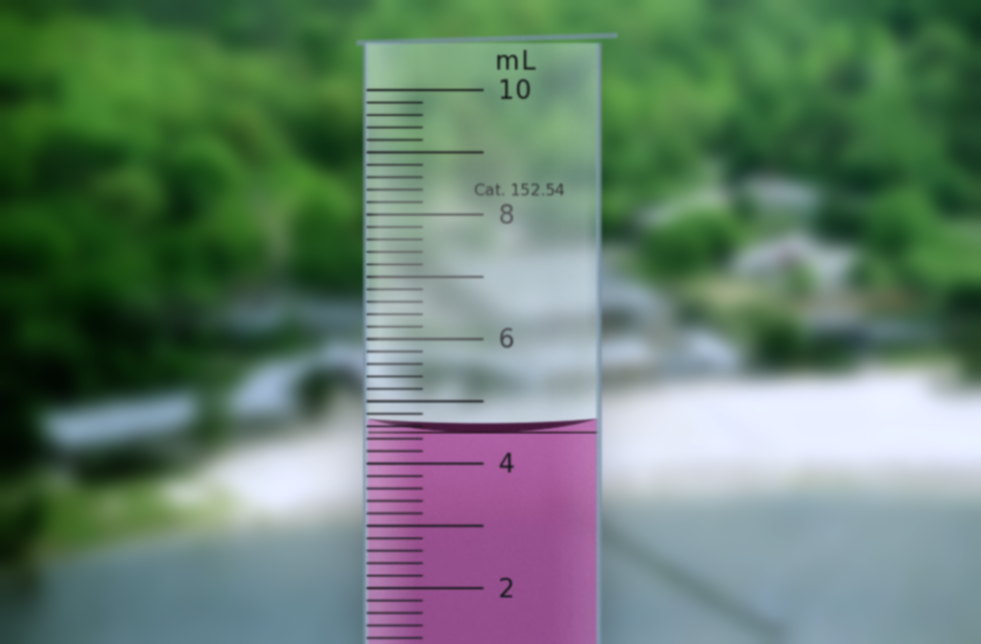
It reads 4.5 mL
